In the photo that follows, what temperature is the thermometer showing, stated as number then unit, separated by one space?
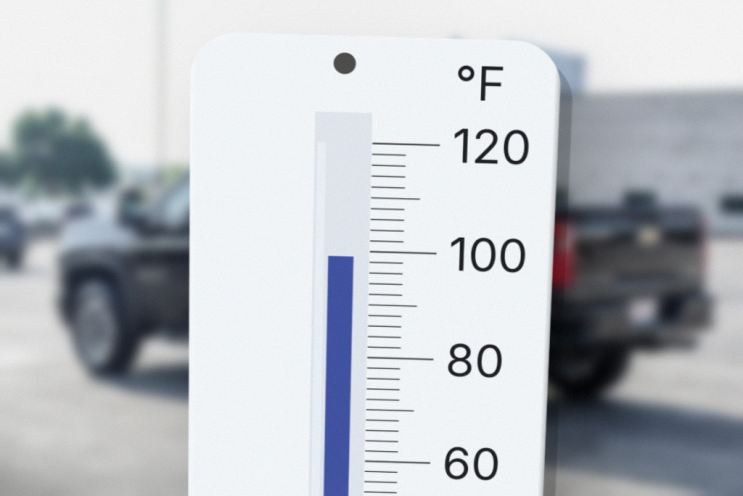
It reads 99 °F
